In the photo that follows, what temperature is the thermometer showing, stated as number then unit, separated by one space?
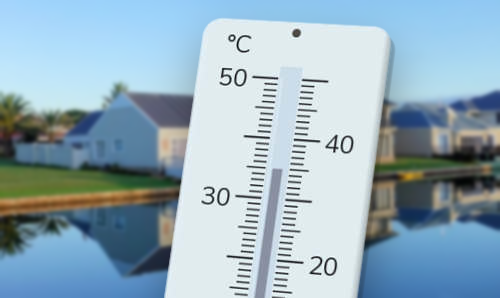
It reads 35 °C
